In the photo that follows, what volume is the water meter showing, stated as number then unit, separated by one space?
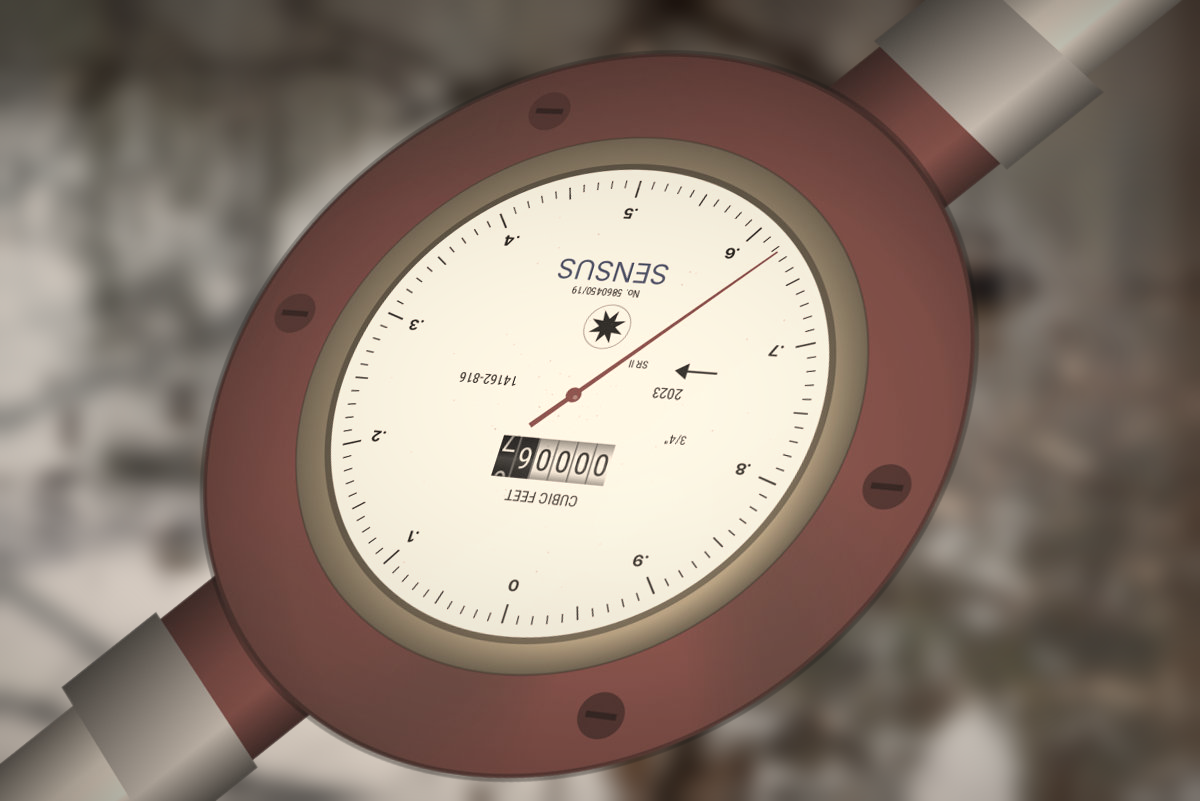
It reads 66.62 ft³
